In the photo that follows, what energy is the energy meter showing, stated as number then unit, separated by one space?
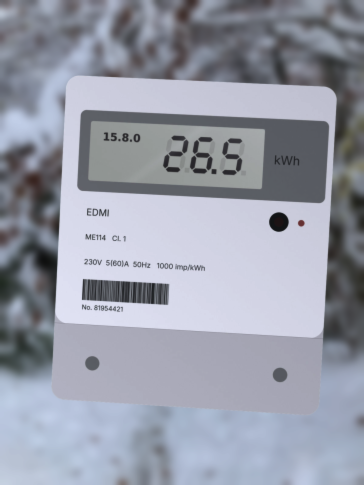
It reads 26.5 kWh
